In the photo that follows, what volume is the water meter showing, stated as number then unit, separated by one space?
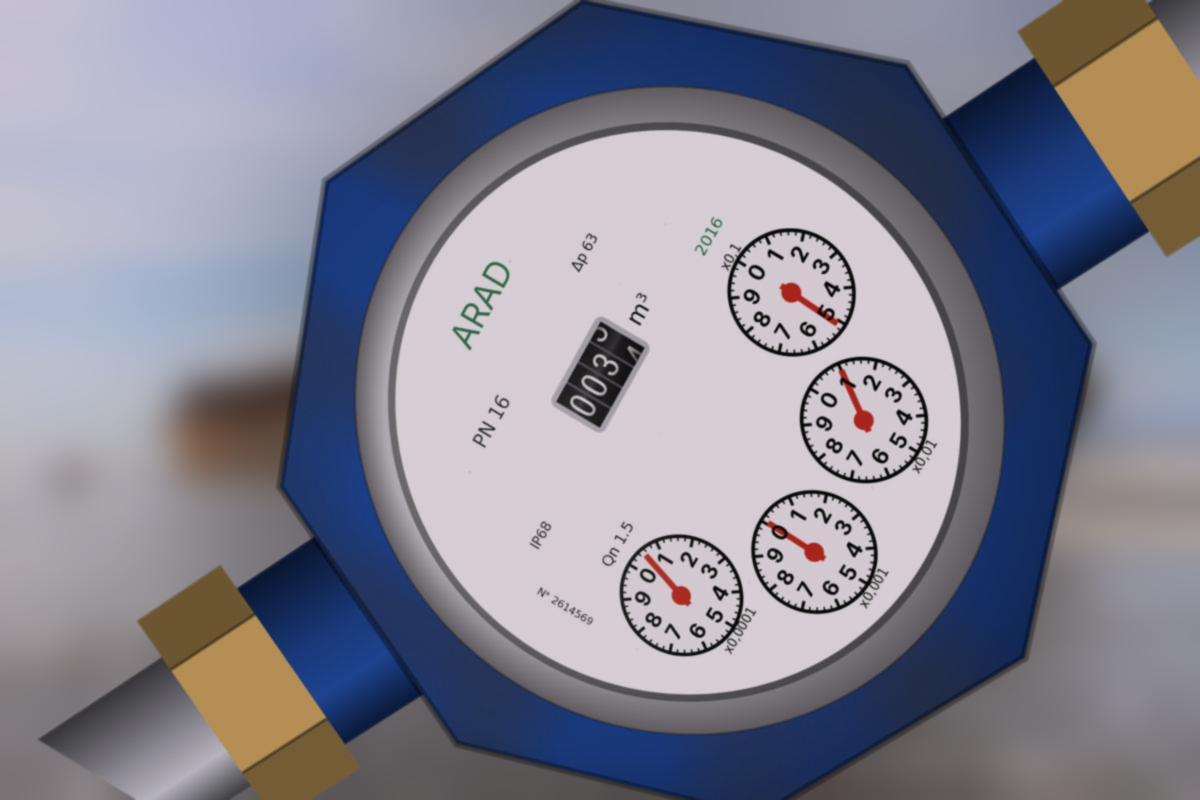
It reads 33.5100 m³
